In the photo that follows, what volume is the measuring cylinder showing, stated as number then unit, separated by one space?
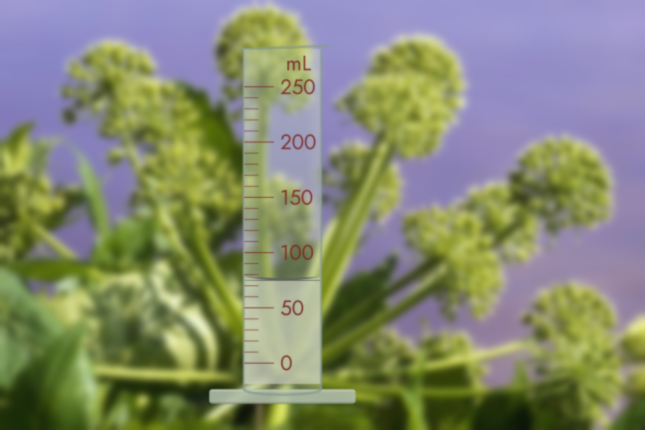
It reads 75 mL
